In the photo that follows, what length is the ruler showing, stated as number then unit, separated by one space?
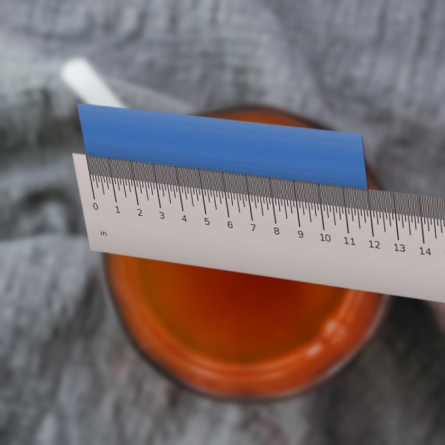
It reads 12 in
